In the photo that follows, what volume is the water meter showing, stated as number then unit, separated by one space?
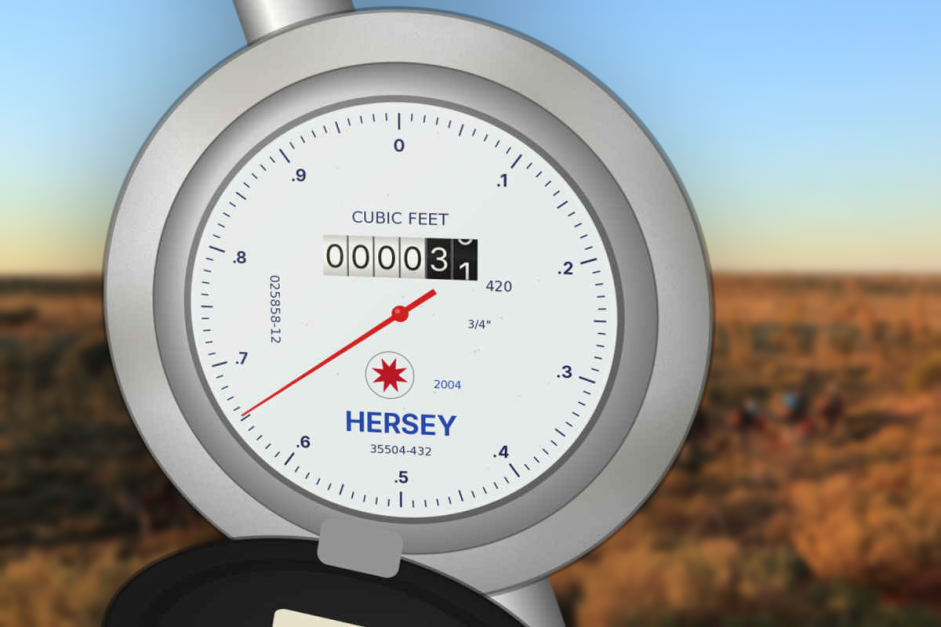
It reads 30.65 ft³
